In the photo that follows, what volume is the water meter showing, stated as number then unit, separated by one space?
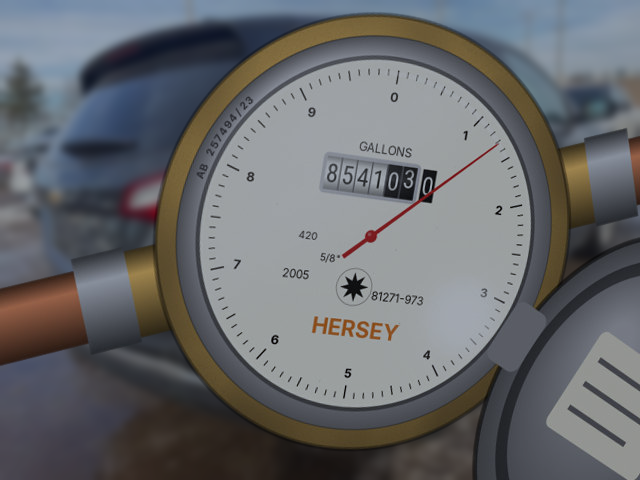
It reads 8541031.3 gal
